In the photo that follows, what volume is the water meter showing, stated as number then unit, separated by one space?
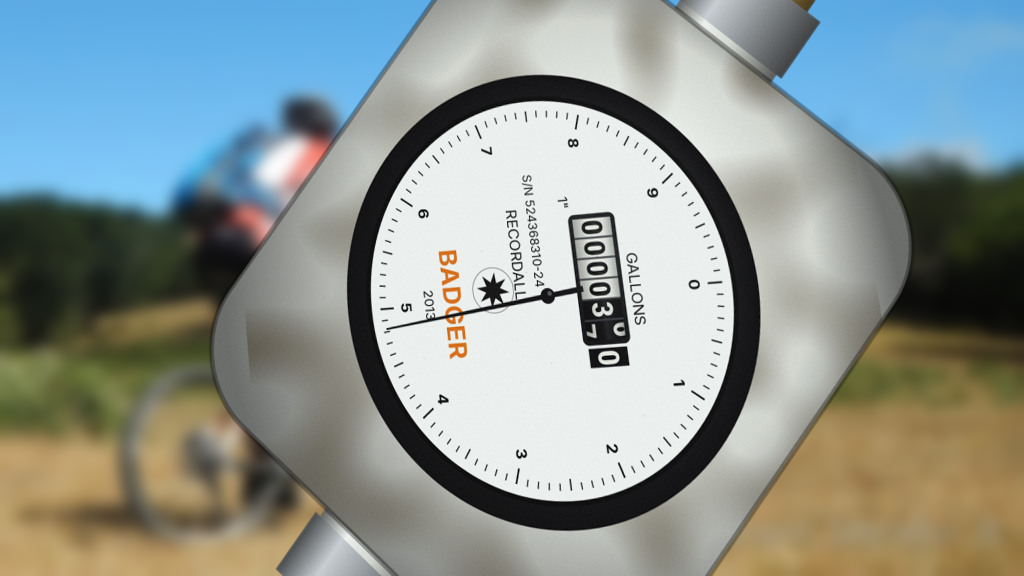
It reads 364.8 gal
